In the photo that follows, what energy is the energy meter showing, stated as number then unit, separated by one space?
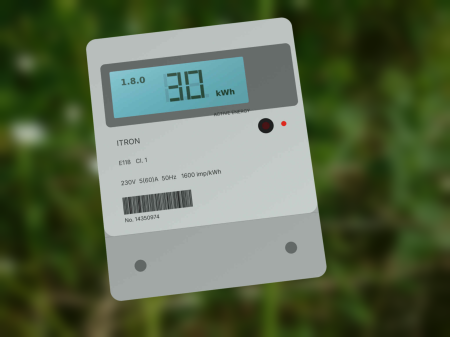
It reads 30 kWh
